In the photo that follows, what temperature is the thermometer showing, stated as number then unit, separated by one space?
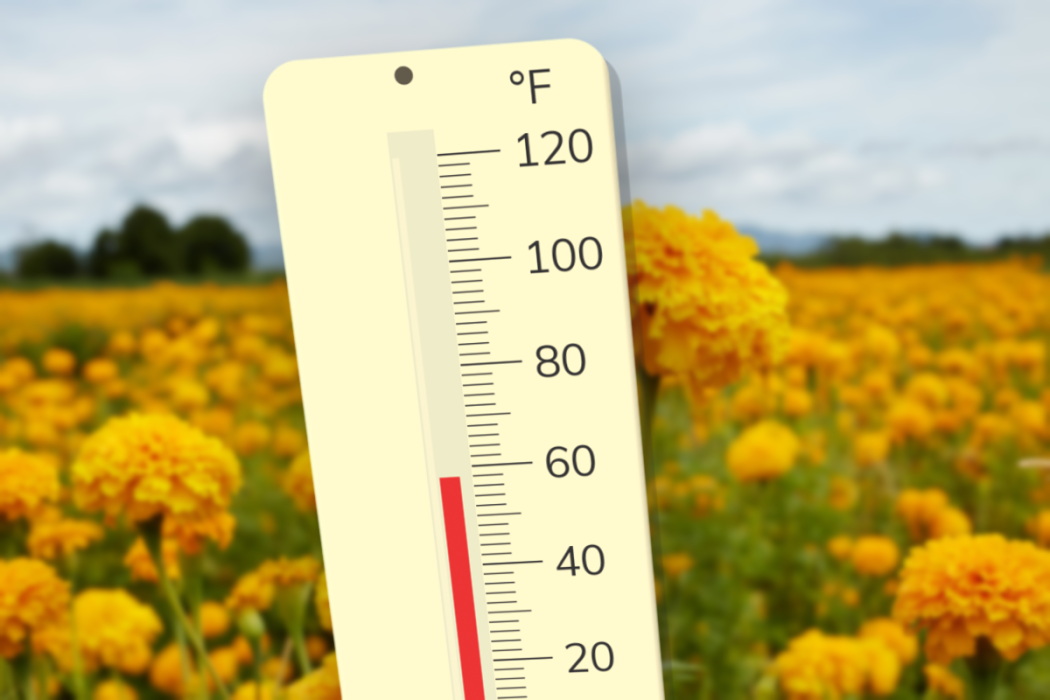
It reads 58 °F
